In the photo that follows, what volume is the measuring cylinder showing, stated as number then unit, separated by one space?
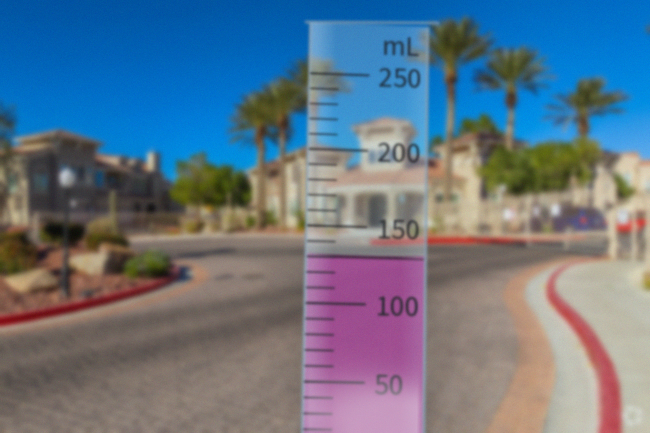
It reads 130 mL
